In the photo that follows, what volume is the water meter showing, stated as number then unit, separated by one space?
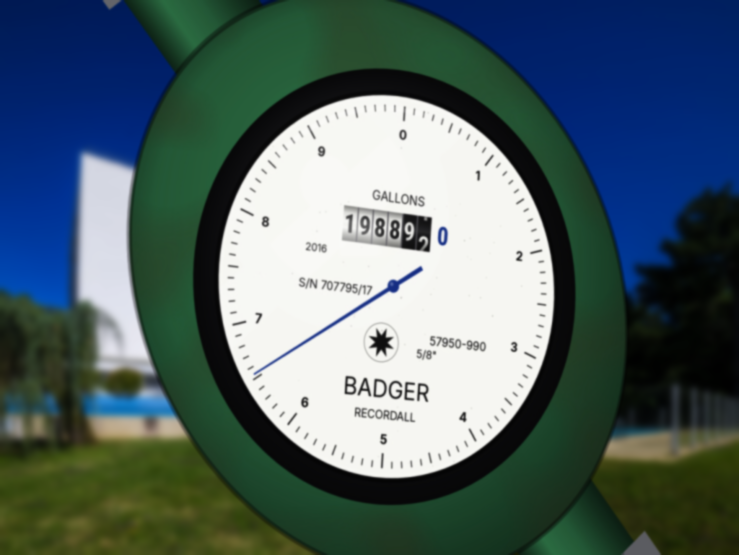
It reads 1988916.5 gal
